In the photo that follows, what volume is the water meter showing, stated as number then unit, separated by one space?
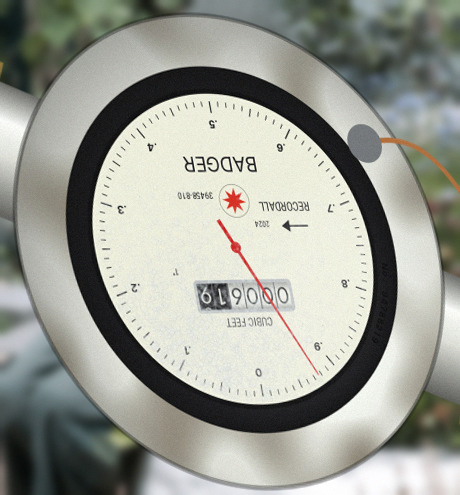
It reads 618.92 ft³
